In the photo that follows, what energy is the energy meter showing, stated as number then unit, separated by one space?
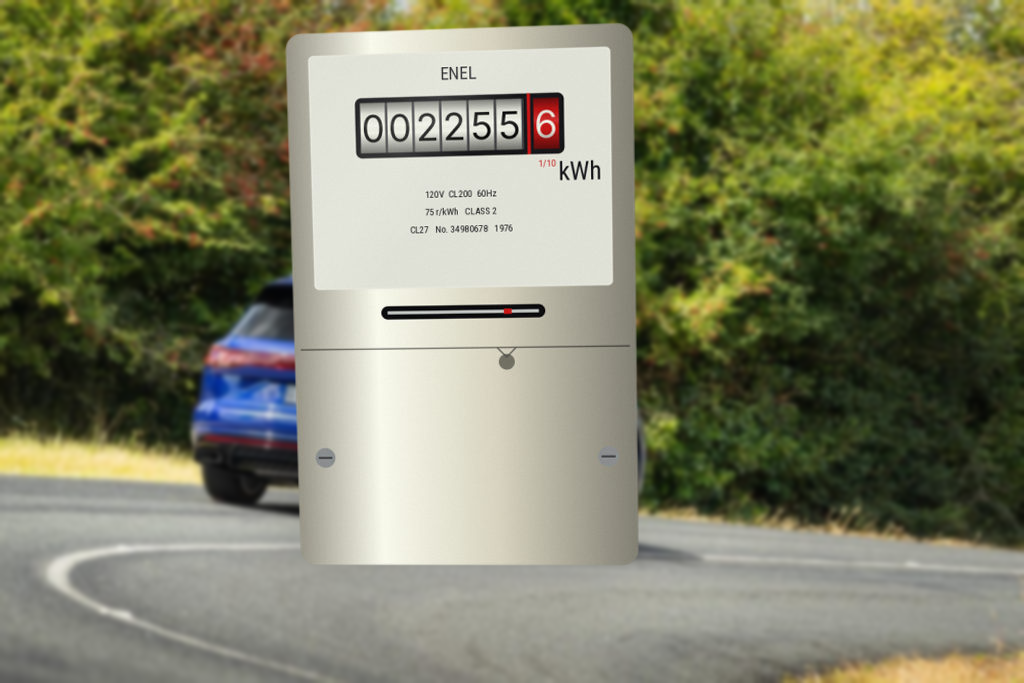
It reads 2255.6 kWh
